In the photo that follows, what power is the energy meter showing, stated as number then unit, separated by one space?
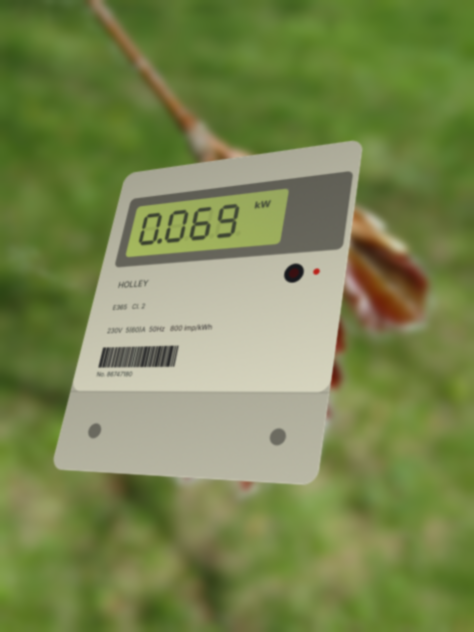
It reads 0.069 kW
